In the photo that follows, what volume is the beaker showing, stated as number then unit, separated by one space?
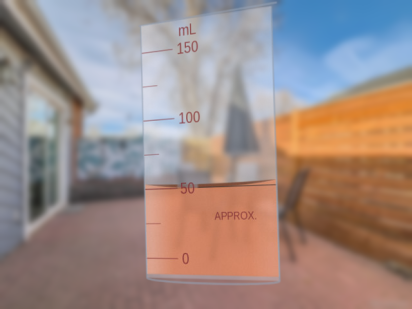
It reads 50 mL
